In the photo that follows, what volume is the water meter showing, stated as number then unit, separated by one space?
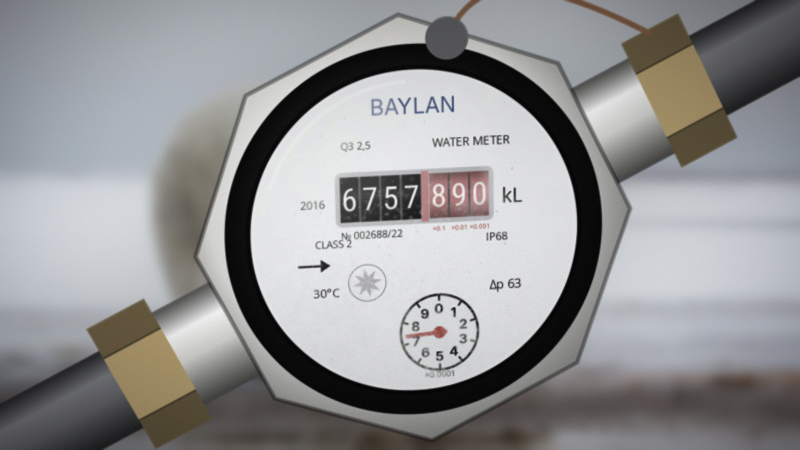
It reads 6757.8907 kL
